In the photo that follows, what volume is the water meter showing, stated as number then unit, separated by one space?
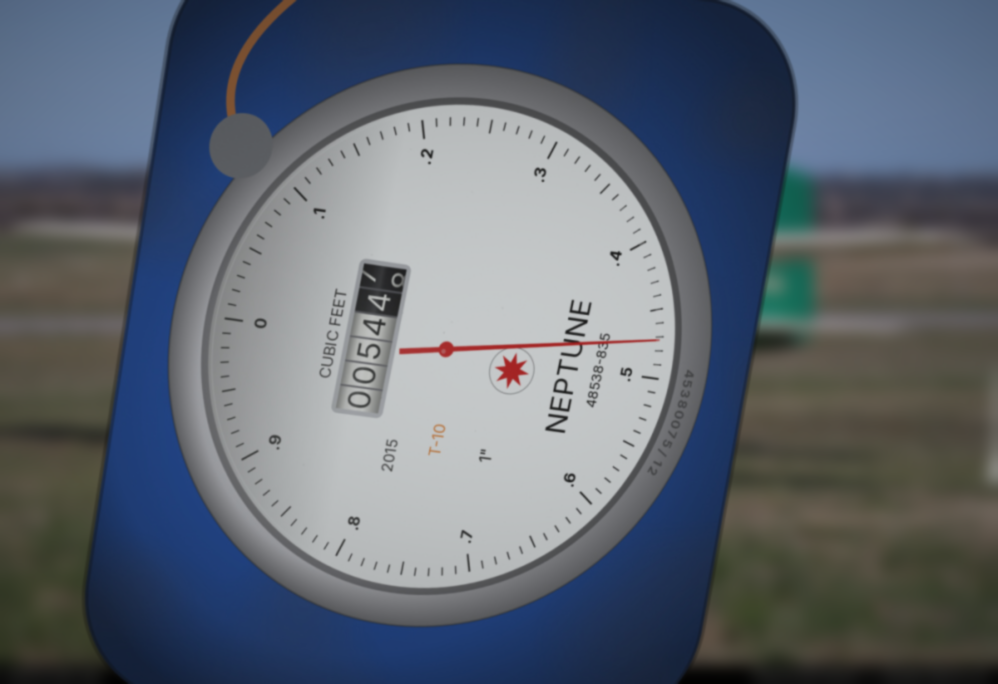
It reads 5447.47 ft³
